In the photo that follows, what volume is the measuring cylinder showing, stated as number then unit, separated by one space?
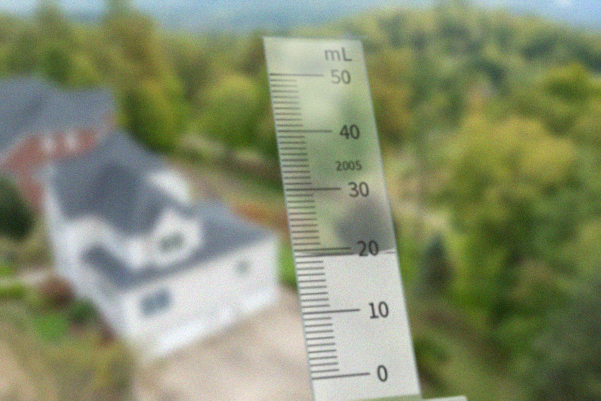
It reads 19 mL
